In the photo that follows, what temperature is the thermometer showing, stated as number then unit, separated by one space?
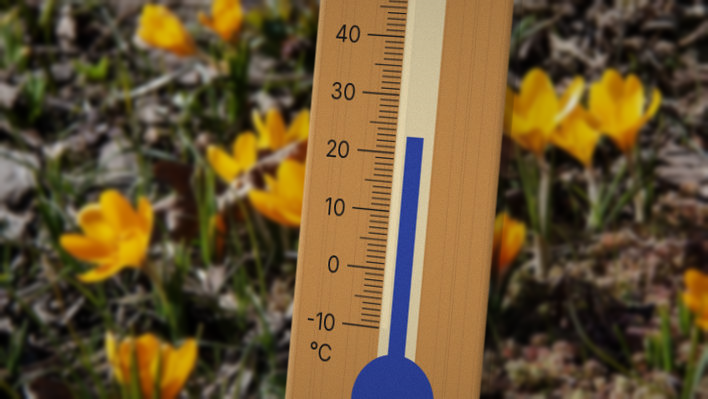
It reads 23 °C
